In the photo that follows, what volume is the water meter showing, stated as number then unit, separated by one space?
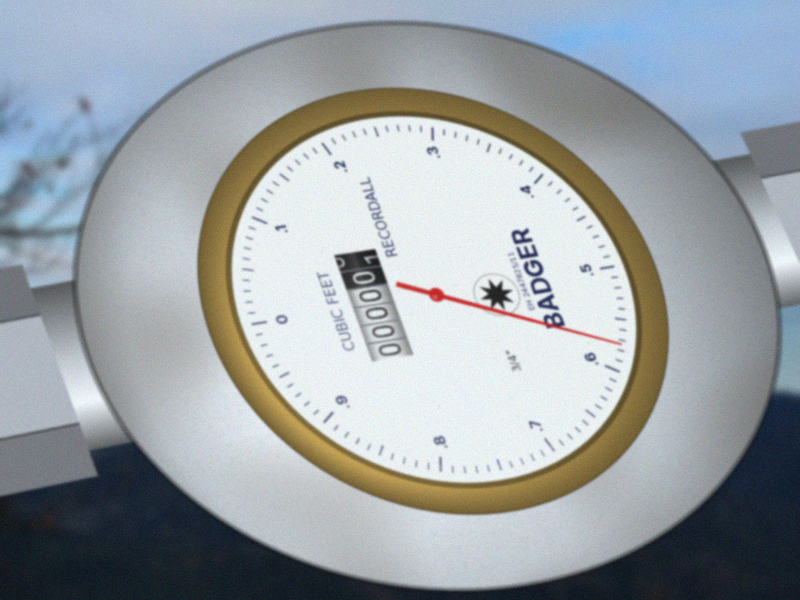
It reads 0.57 ft³
